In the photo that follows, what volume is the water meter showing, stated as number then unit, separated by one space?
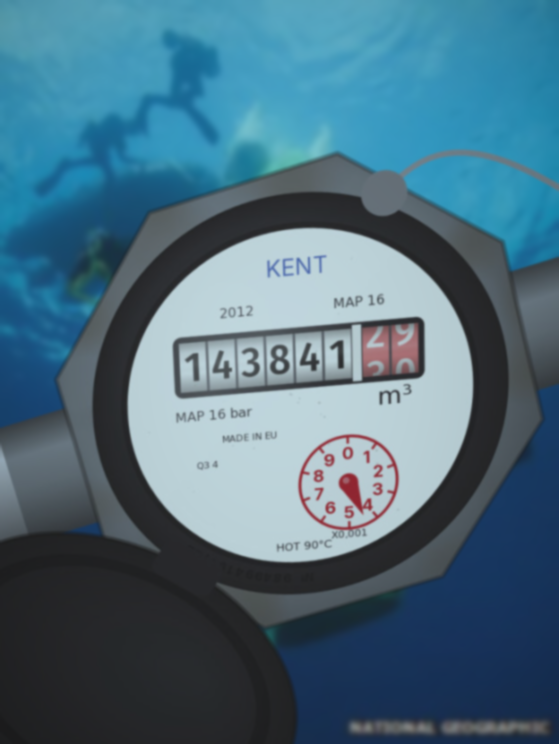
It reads 143841.294 m³
